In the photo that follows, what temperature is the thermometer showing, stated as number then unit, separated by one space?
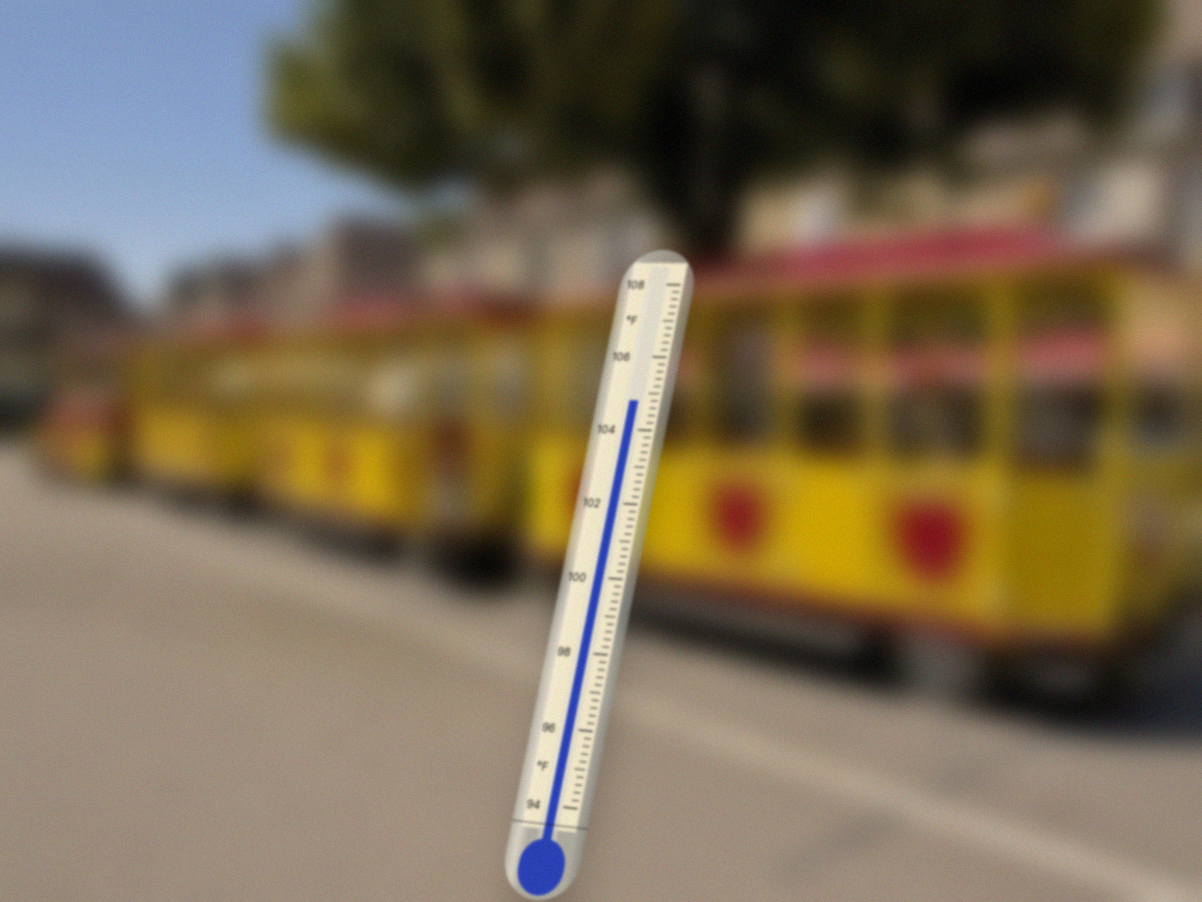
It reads 104.8 °F
